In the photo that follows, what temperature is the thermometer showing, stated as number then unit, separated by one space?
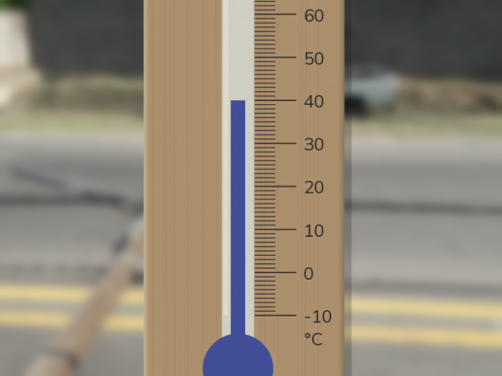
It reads 40 °C
